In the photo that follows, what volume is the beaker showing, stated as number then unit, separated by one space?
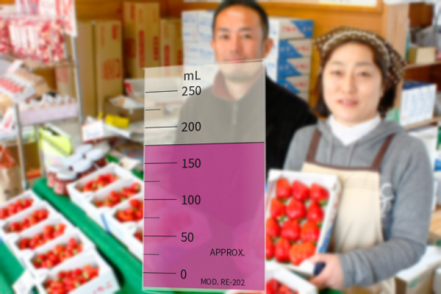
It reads 175 mL
